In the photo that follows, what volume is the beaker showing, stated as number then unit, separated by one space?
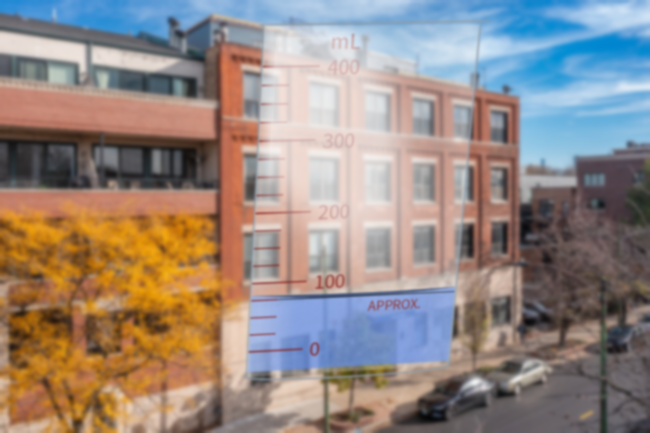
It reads 75 mL
